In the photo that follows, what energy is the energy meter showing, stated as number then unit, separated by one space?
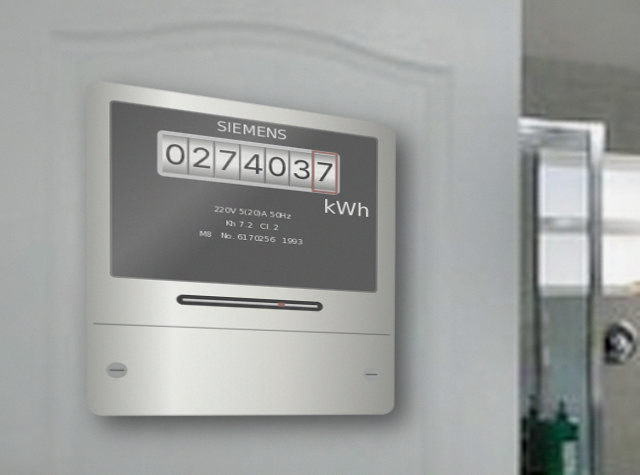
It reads 27403.7 kWh
